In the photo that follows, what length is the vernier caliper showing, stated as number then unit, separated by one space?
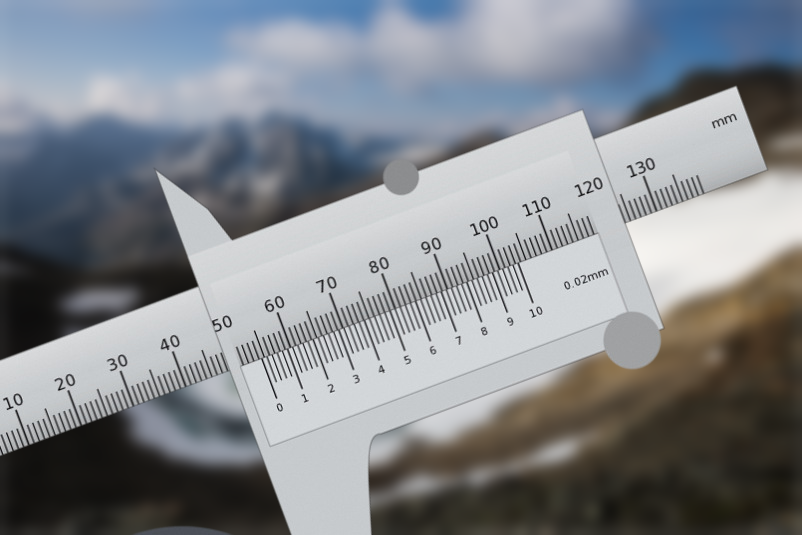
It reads 54.5 mm
